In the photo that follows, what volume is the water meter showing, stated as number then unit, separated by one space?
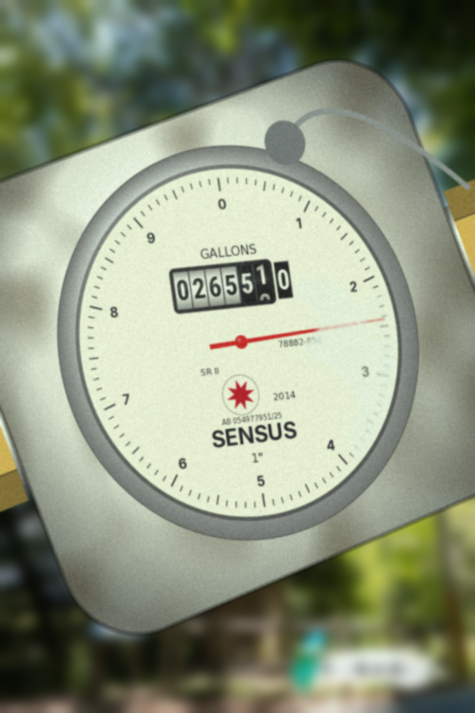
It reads 265512.4 gal
